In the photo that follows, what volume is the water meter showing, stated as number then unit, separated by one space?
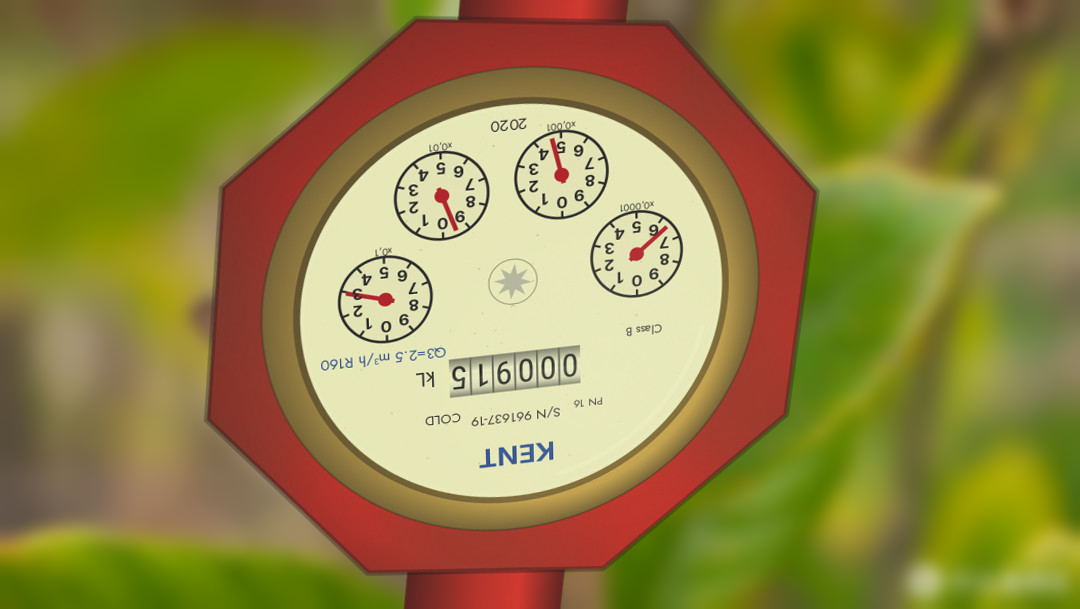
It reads 915.2946 kL
